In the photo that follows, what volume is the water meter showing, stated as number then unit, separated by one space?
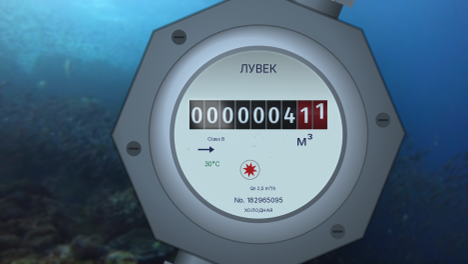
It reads 4.11 m³
